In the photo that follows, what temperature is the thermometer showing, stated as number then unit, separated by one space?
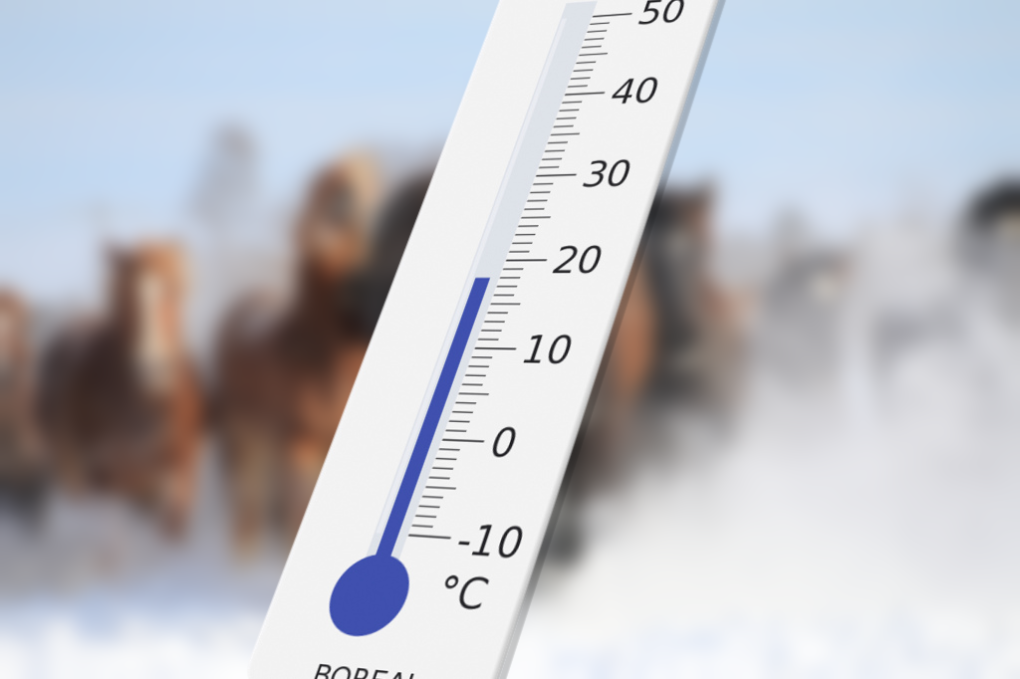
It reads 18 °C
